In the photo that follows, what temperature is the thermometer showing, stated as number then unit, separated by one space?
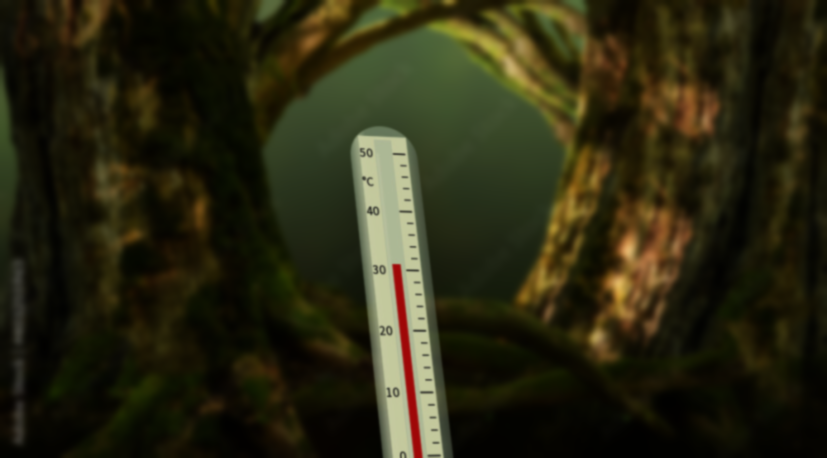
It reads 31 °C
